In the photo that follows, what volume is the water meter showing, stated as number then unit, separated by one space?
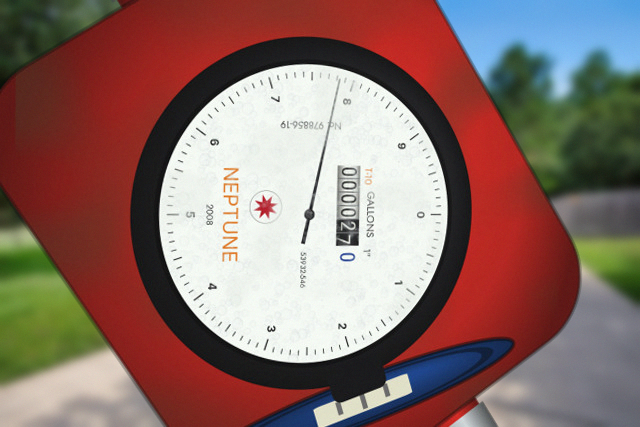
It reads 267.8 gal
